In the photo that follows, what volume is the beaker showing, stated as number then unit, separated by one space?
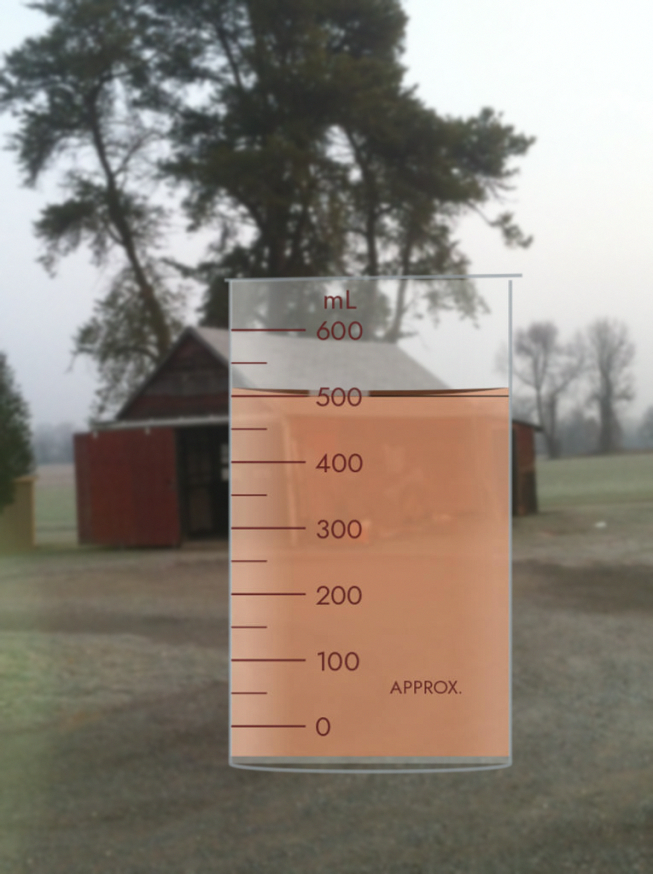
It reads 500 mL
